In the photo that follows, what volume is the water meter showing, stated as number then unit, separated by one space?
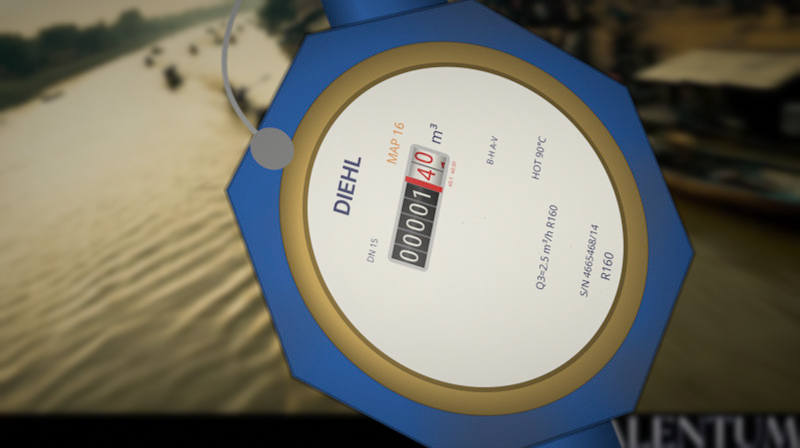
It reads 1.40 m³
